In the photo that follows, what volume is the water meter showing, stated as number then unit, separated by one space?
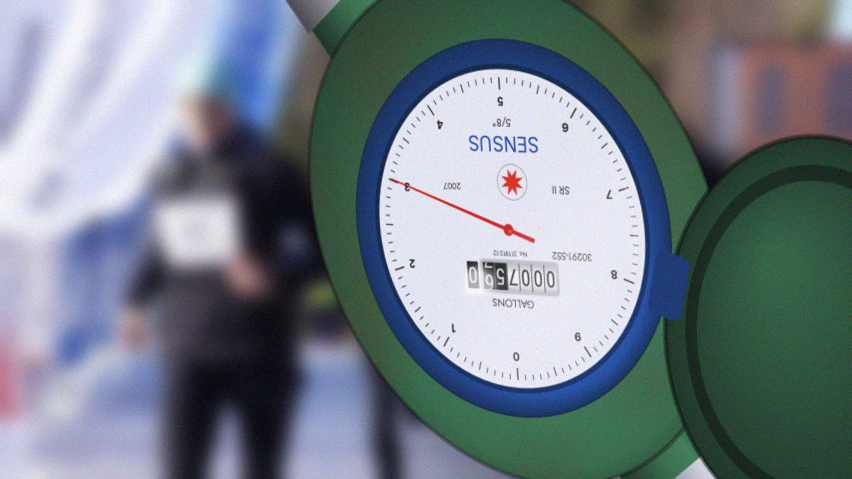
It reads 7563.0 gal
